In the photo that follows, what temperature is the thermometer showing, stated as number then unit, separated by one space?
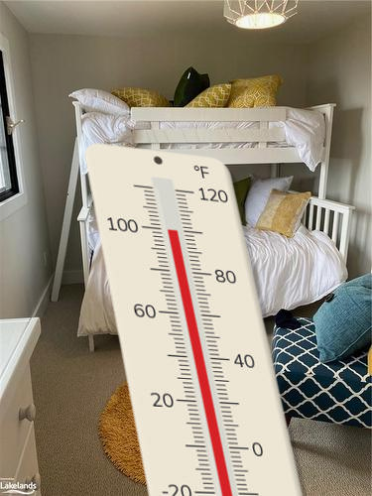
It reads 100 °F
